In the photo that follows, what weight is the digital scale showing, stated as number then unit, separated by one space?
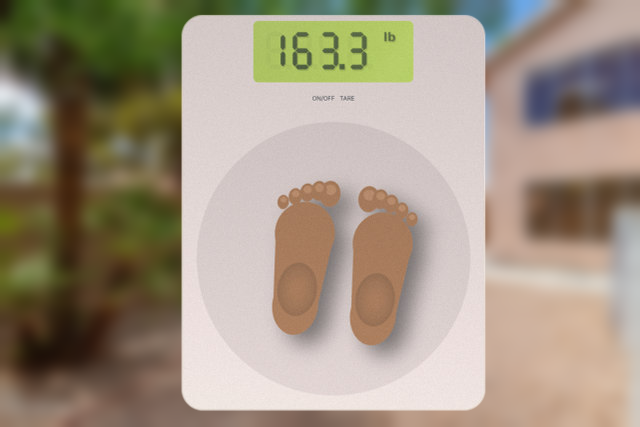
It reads 163.3 lb
